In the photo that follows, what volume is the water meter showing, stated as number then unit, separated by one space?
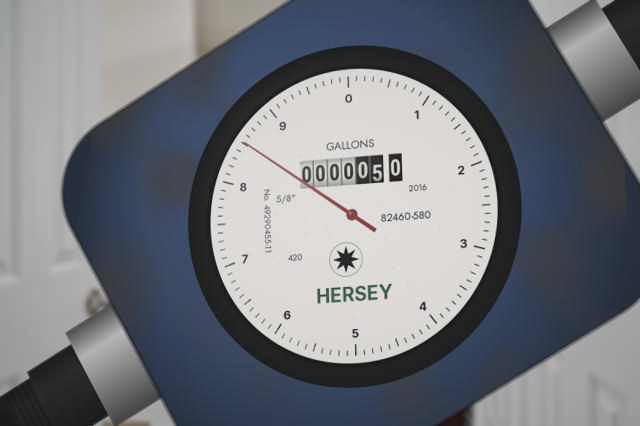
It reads 48.5 gal
